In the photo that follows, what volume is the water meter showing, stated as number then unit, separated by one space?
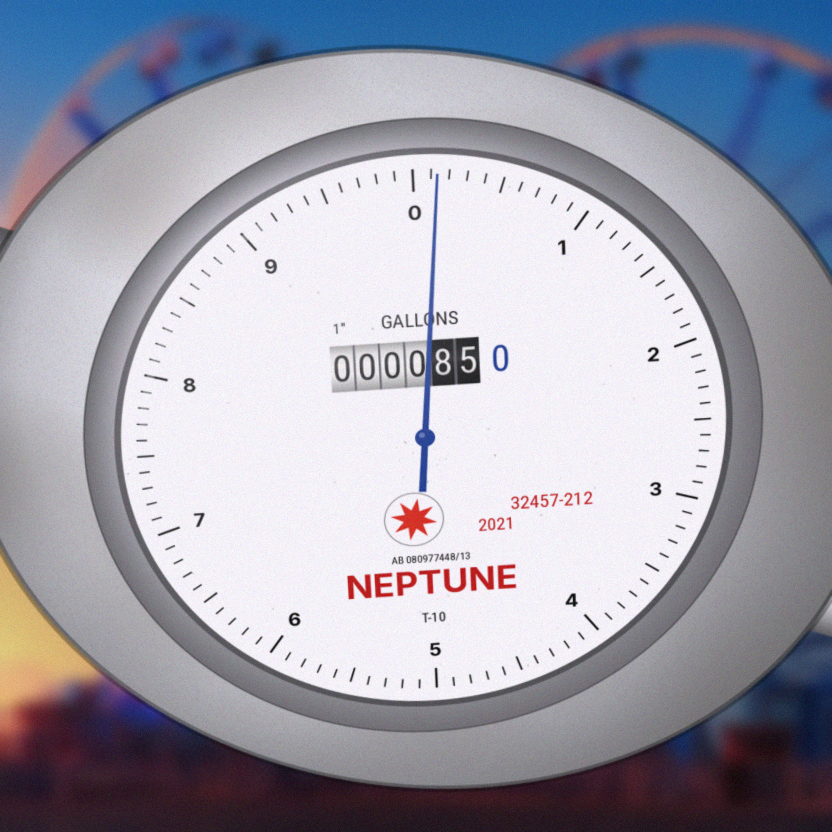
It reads 850.1 gal
